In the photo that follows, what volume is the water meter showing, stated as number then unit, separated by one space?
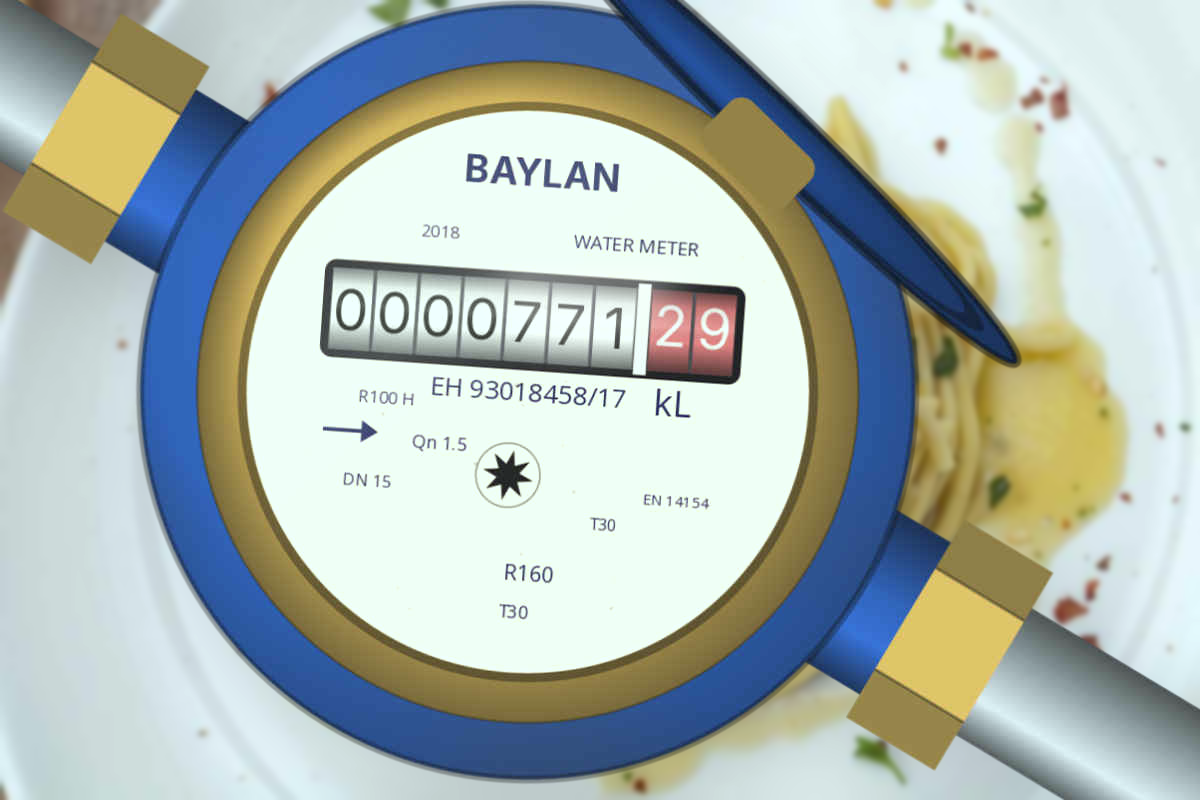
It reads 771.29 kL
